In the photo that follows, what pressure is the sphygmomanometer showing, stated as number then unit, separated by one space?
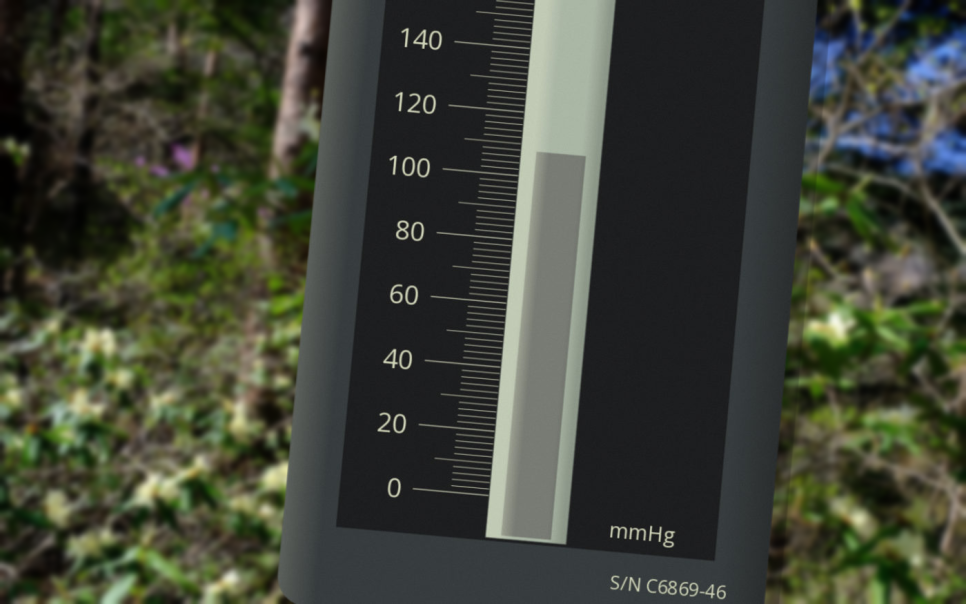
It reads 108 mmHg
